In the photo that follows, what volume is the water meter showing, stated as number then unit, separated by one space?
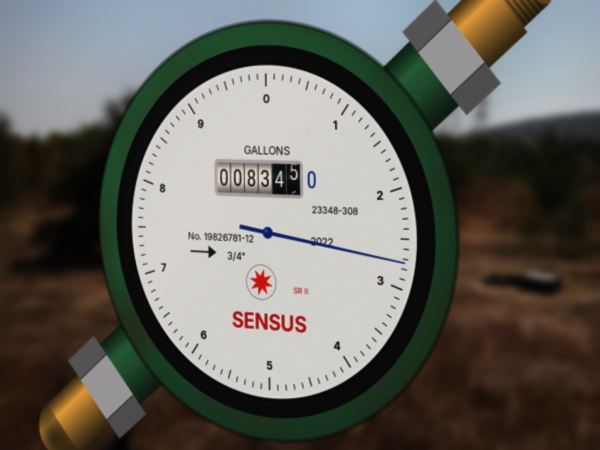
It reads 83452.7 gal
